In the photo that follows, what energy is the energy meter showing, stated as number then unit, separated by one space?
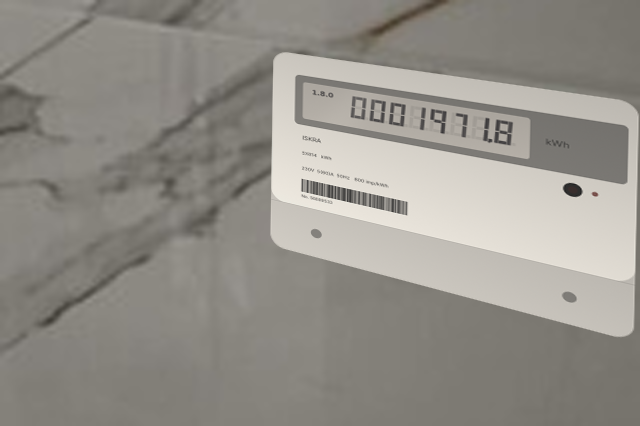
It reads 1971.8 kWh
